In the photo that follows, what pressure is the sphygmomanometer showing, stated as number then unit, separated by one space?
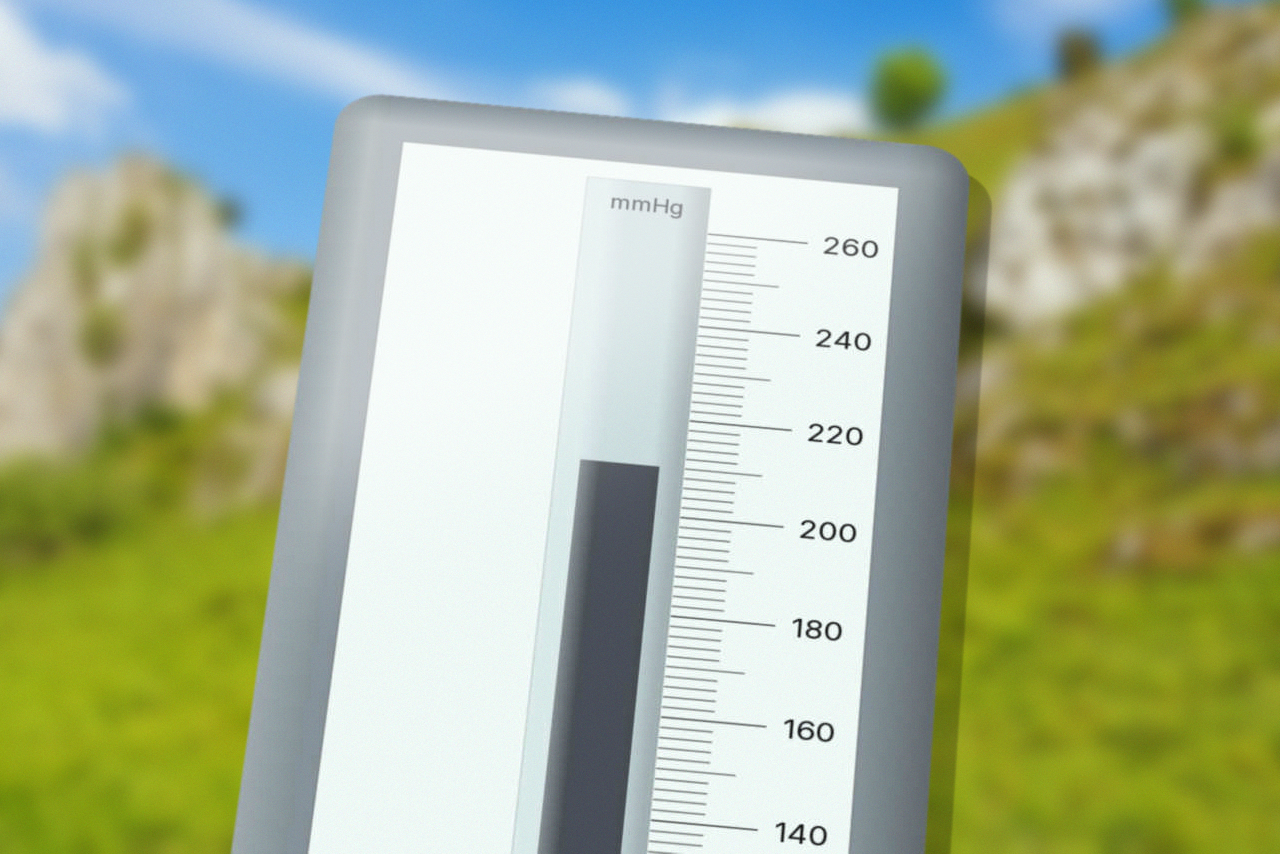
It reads 210 mmHg
